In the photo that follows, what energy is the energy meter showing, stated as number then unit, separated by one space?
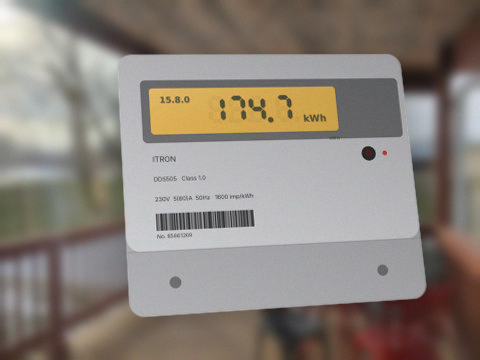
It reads 174.7 kWh
